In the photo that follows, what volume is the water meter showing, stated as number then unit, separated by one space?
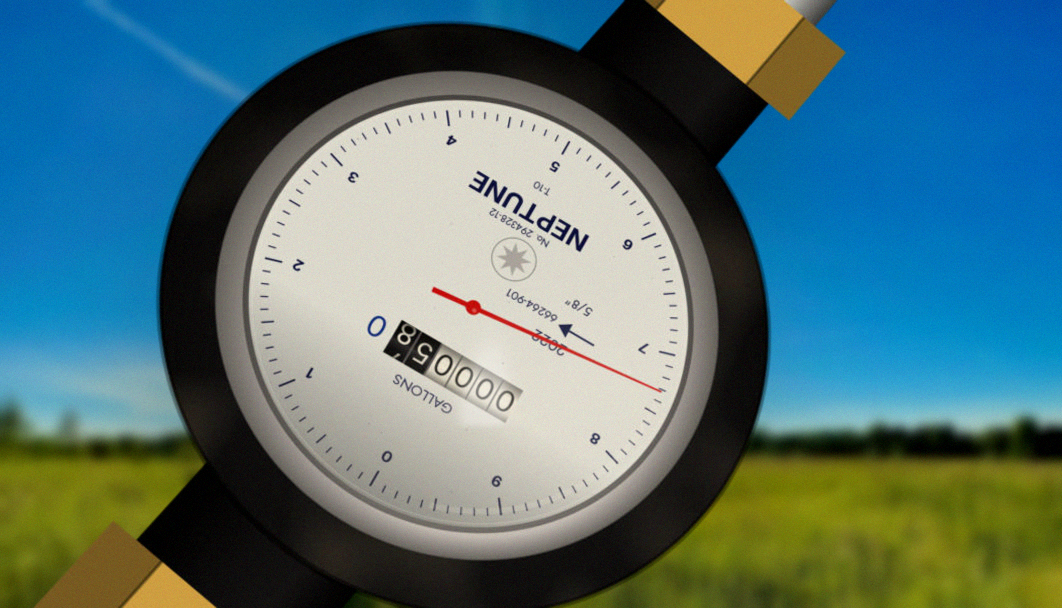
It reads 577.3 gal
